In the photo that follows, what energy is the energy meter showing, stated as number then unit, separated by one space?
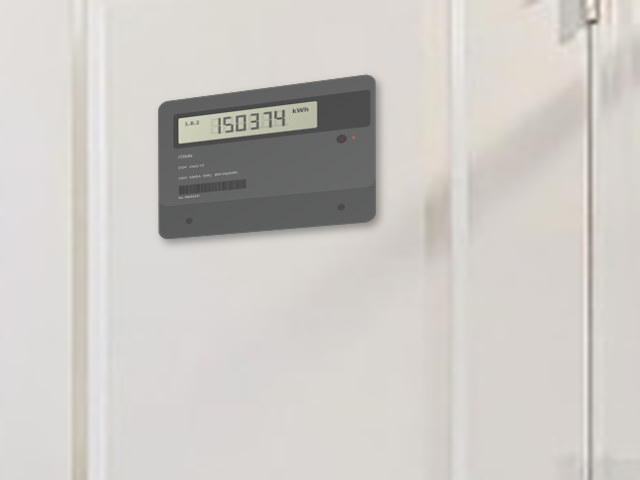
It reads 150374 kWh
